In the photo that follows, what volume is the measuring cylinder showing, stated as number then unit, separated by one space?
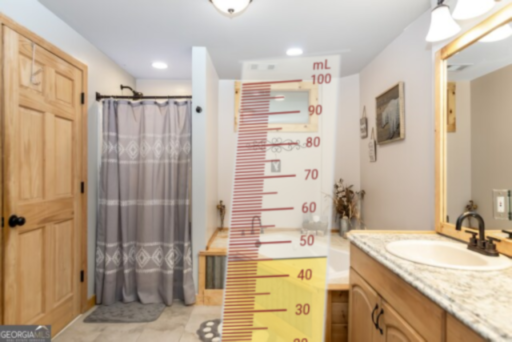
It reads 45 mL
